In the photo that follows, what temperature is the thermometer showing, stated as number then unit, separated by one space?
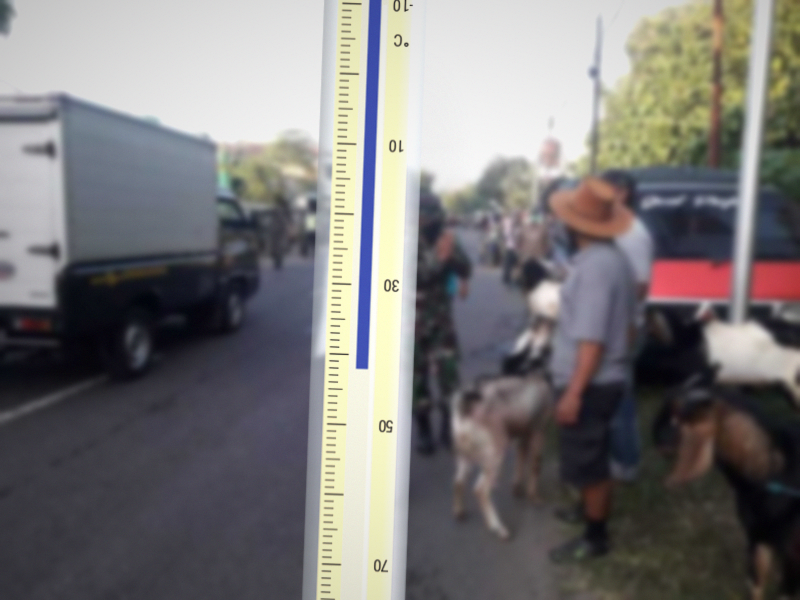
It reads 42 °C
